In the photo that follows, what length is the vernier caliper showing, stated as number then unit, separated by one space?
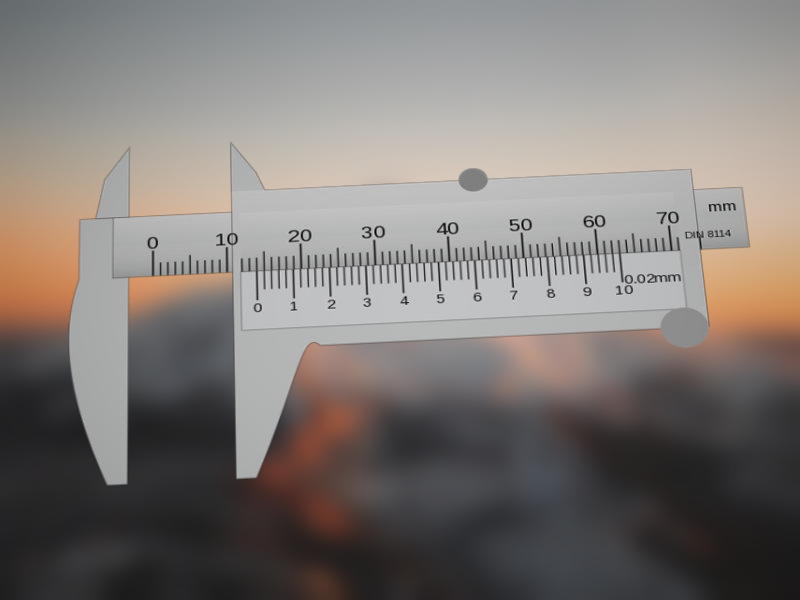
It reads 14.0 mm
